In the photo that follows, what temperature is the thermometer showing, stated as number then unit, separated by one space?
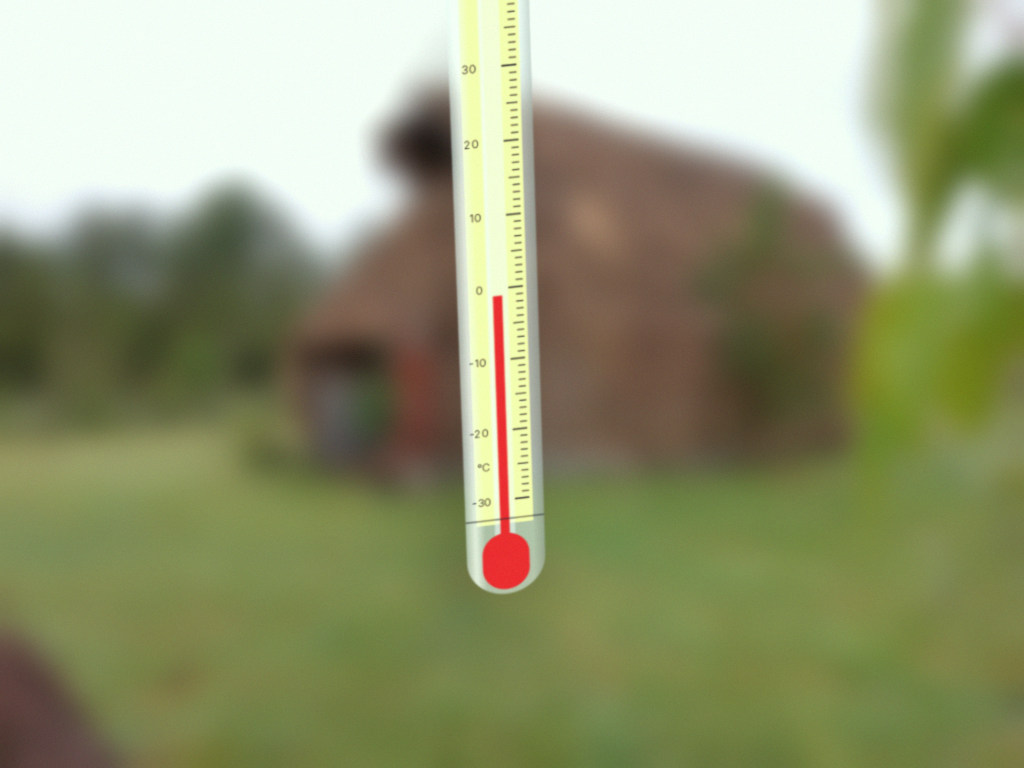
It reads -1 °C
